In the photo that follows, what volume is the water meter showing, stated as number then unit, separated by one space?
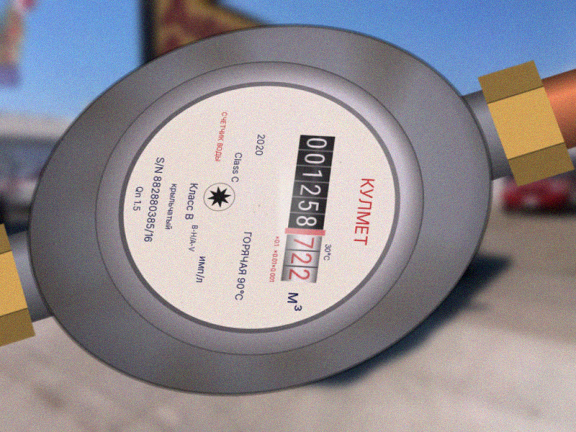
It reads 1258.722 m³
